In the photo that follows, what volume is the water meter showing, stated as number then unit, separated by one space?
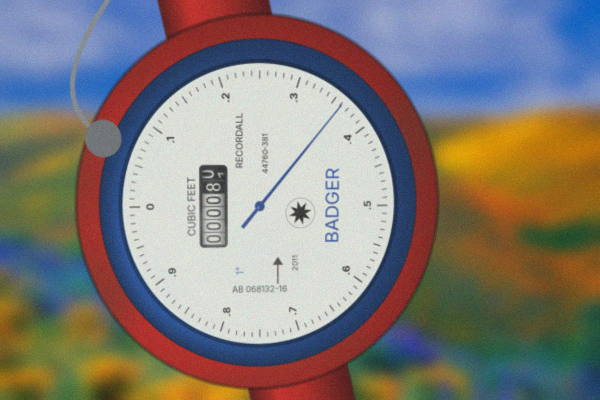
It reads 80.36 ft³
